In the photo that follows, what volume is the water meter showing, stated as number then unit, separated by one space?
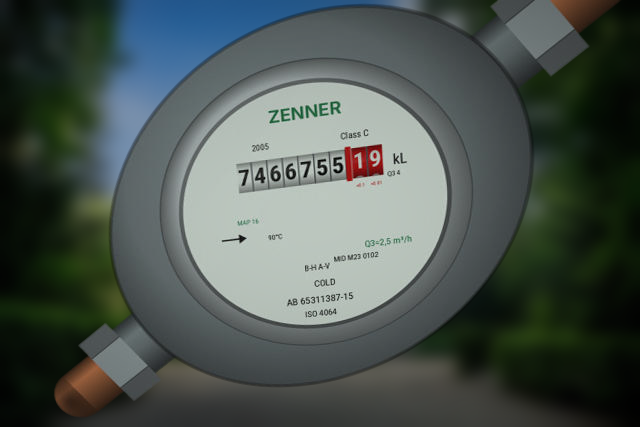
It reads 7466755.19 kL
